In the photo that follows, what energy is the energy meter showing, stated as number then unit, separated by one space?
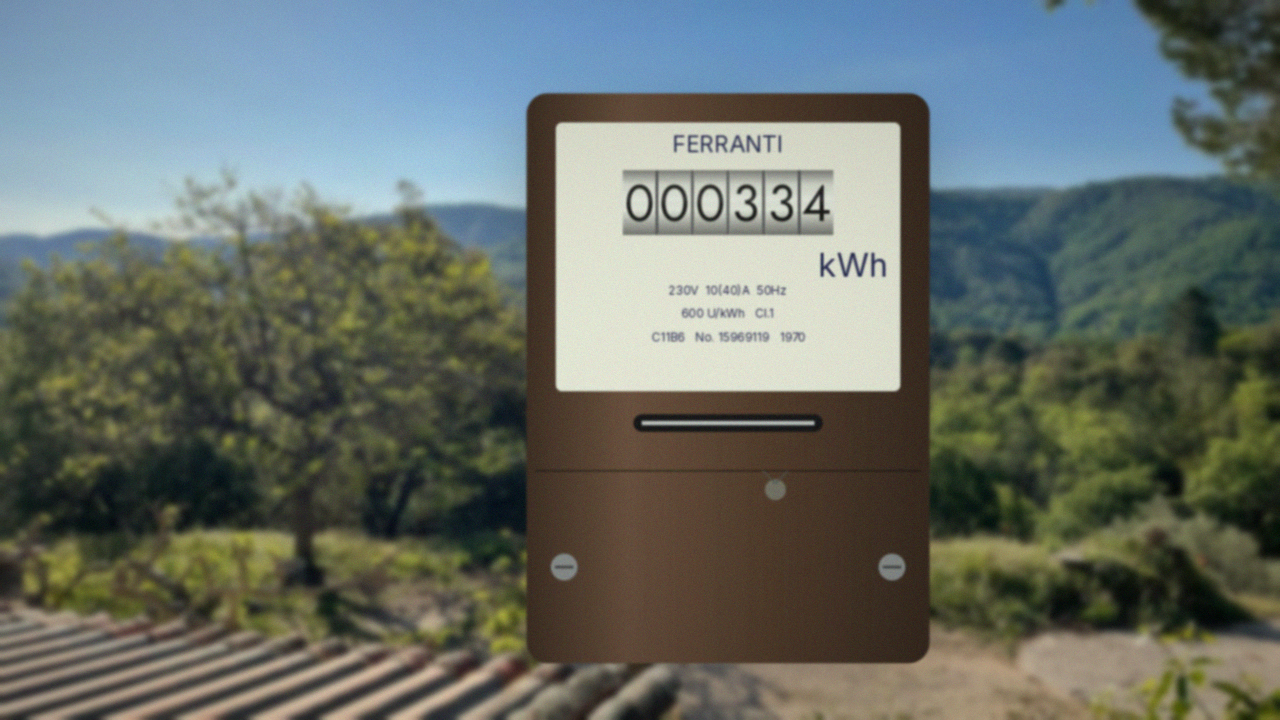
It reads 334 kWh
